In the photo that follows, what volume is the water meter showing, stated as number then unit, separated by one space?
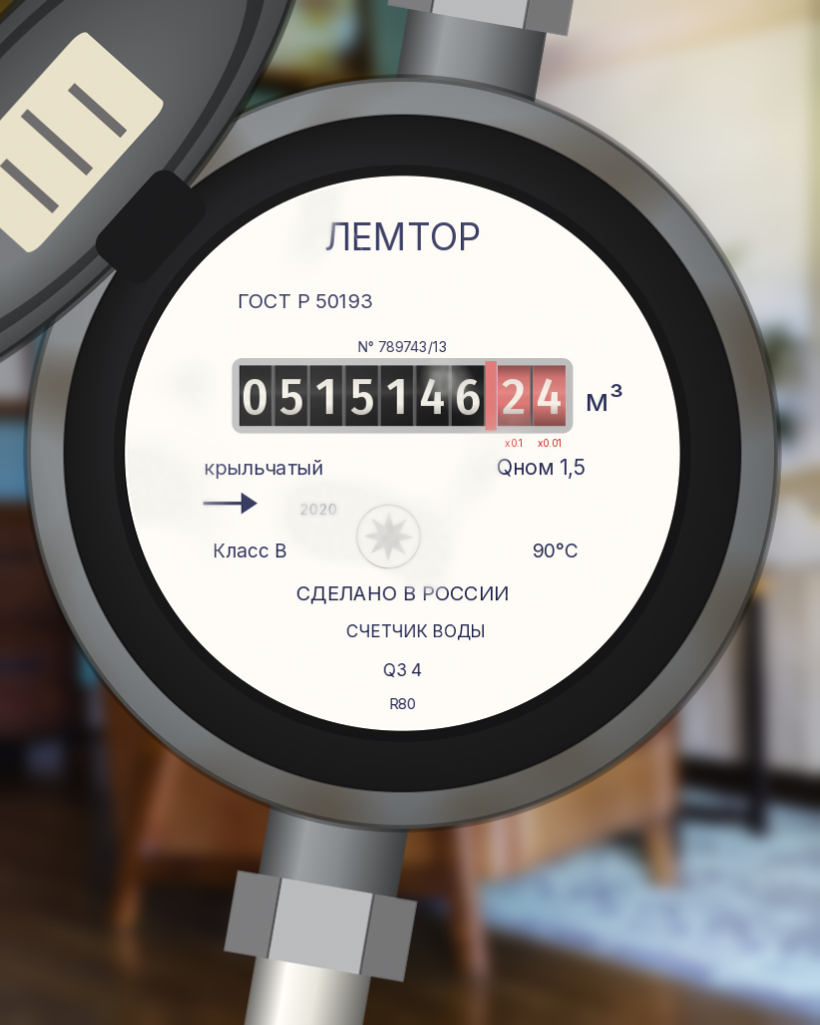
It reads 515146.24 m³
